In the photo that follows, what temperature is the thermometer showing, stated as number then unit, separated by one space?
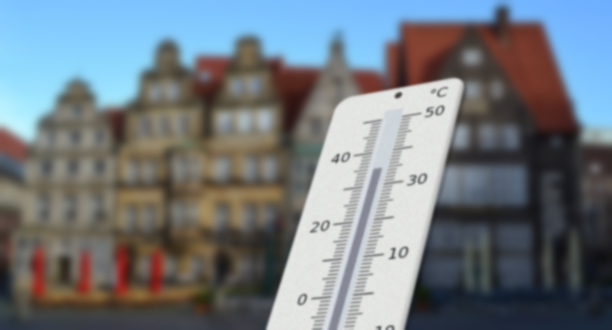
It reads 35 °C
